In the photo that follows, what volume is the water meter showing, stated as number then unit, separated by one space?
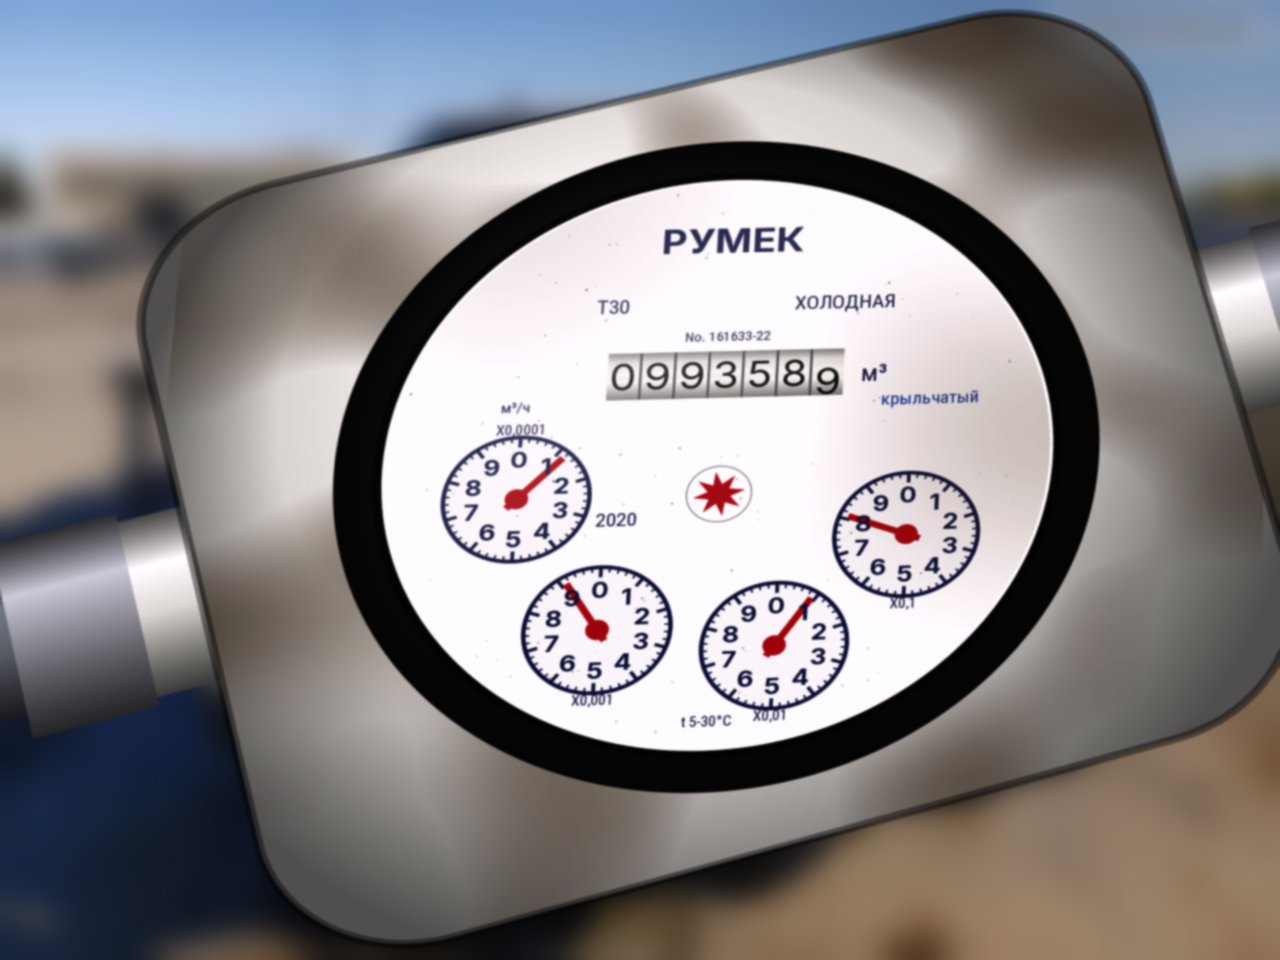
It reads 993588.8091 m³
